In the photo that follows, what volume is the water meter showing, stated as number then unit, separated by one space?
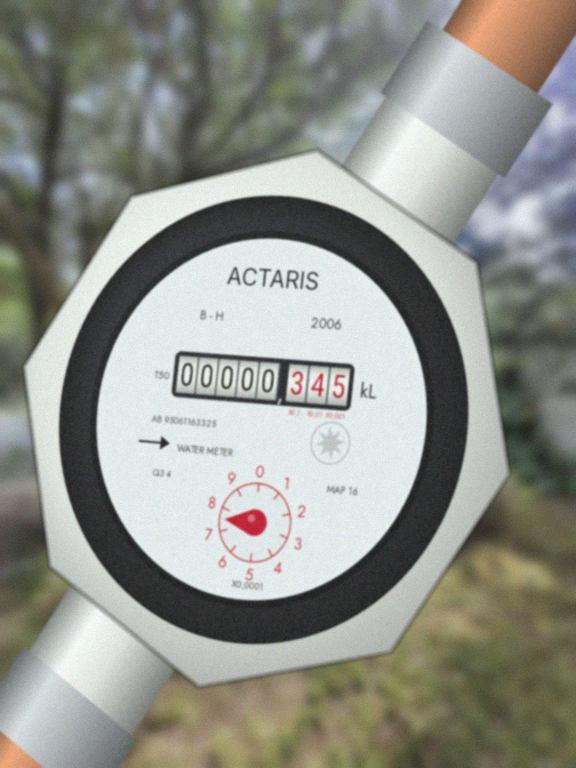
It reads 0.3457 kL
